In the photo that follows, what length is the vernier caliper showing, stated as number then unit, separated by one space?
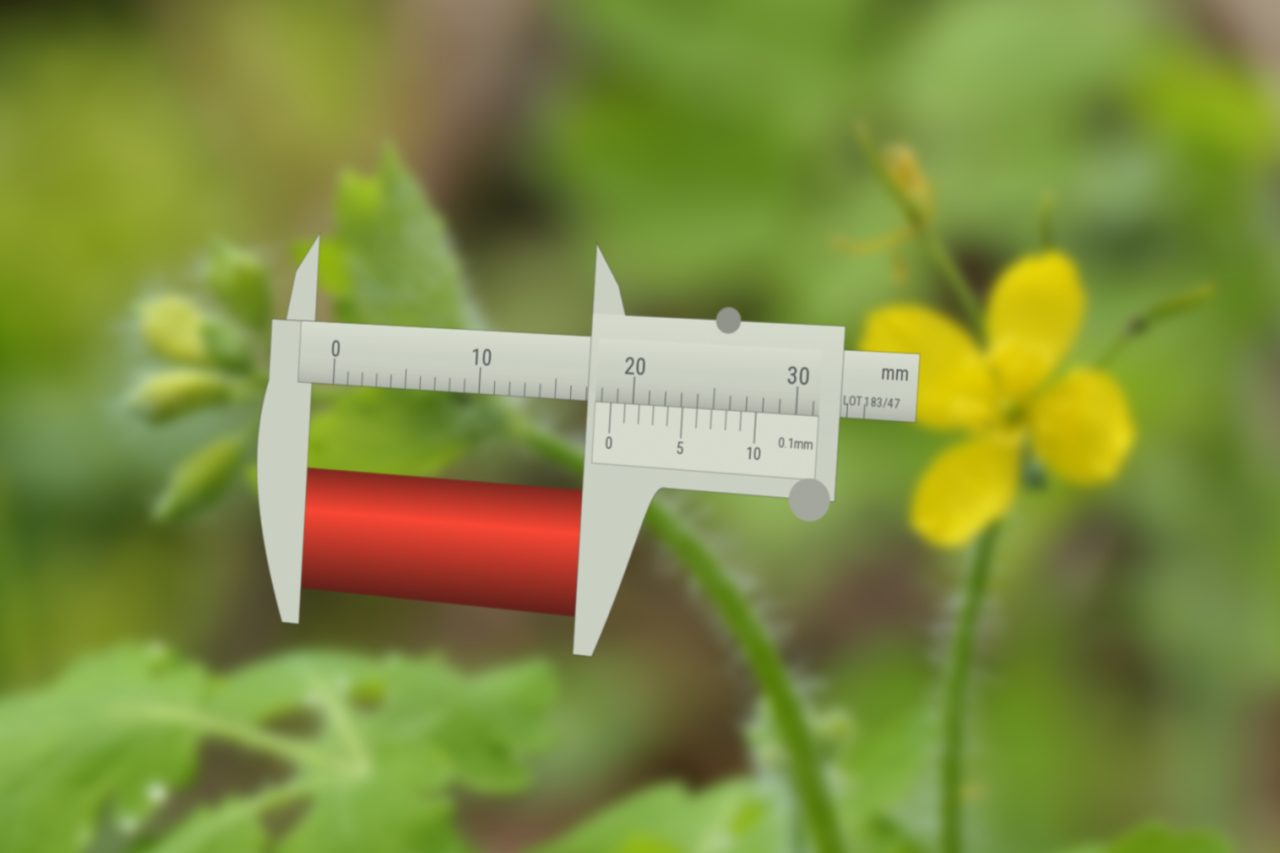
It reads 18.6 mm
